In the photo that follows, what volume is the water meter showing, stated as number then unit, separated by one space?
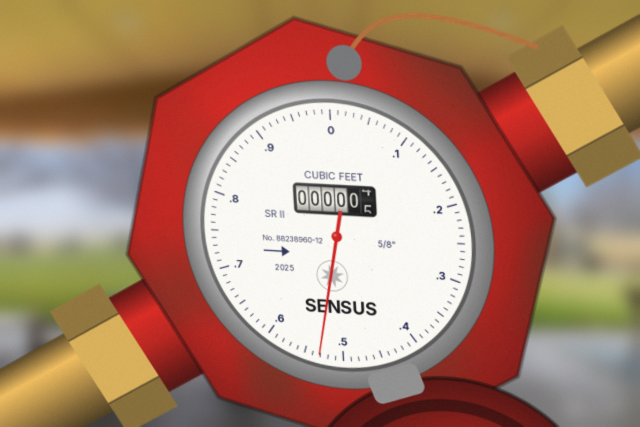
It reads 4.53 ft³
